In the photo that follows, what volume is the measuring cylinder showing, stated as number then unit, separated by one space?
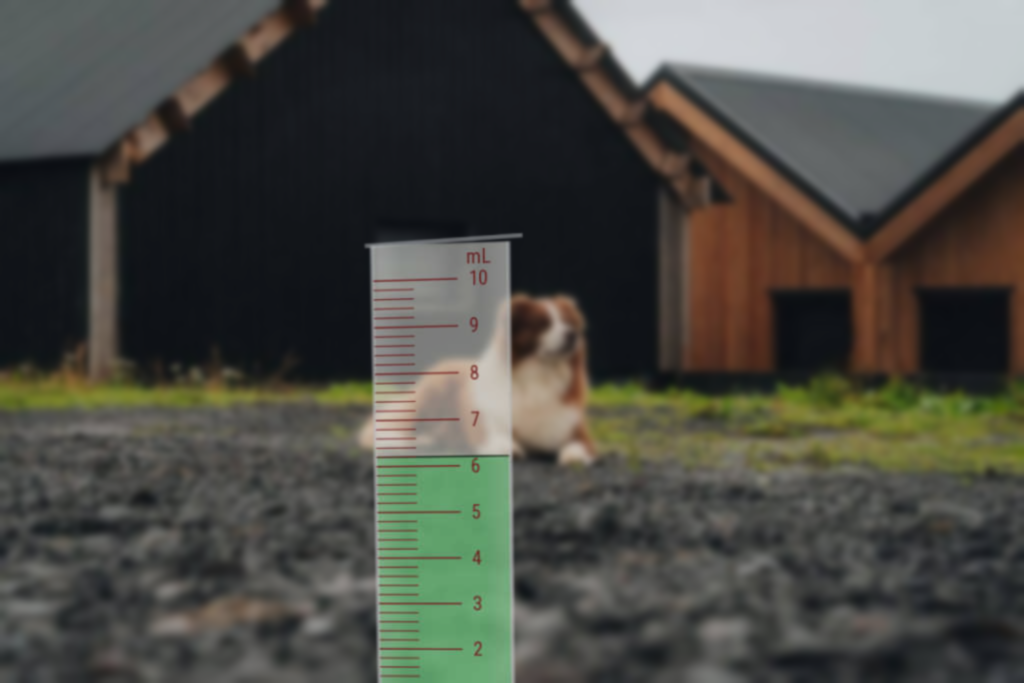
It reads 6.2 mL
